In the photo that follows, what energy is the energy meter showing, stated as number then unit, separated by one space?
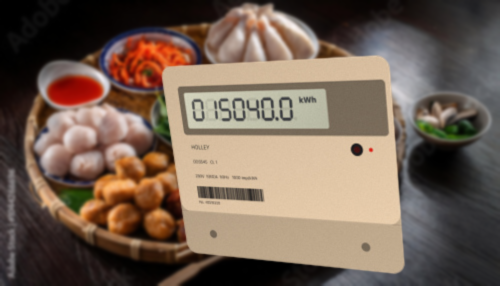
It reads 15040.0 kWh
